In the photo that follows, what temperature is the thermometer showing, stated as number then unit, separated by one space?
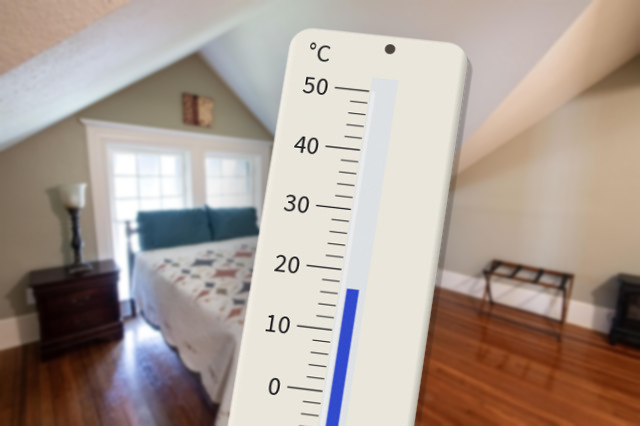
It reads 17 °C
